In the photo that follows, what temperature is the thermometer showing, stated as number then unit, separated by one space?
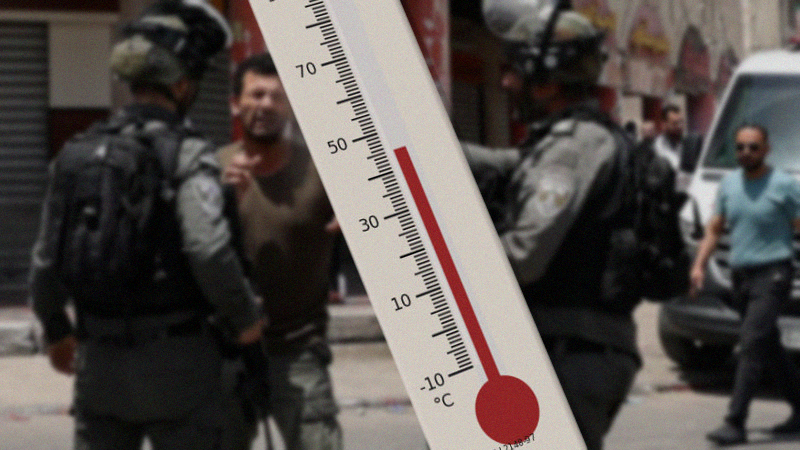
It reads 45 °C
